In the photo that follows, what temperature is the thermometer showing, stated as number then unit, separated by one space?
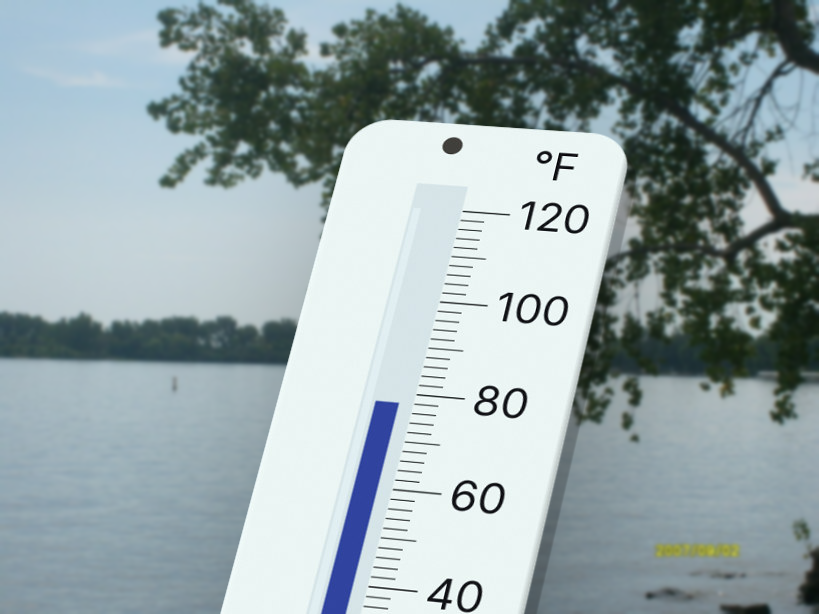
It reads 78 °F
